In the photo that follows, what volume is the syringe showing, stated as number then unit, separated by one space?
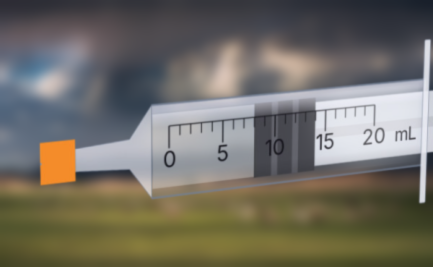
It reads 8 mL
